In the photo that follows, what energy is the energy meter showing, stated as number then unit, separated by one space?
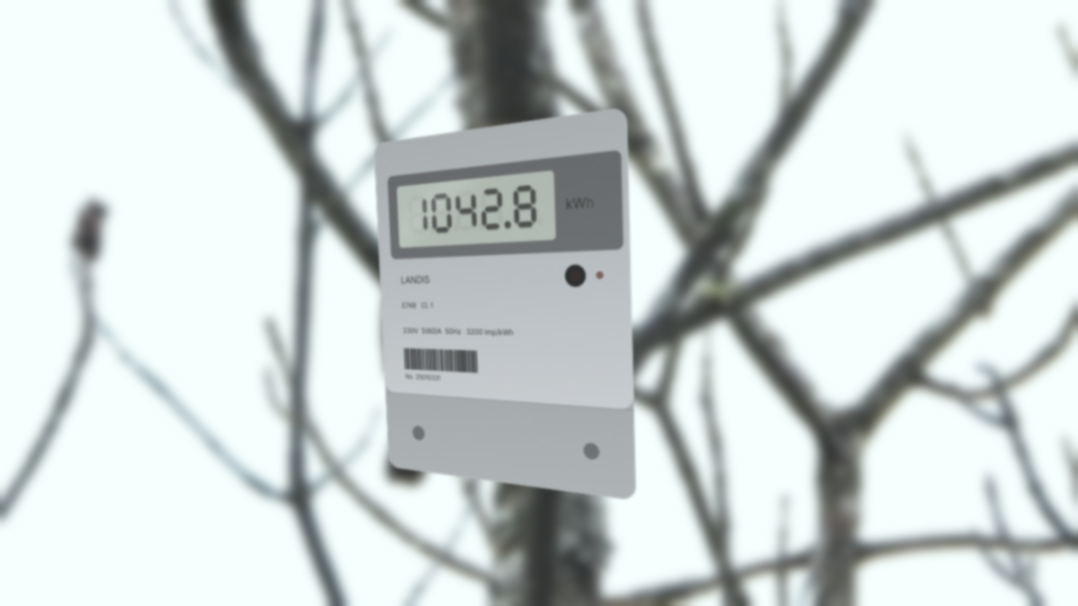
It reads 1042.8 kWh
